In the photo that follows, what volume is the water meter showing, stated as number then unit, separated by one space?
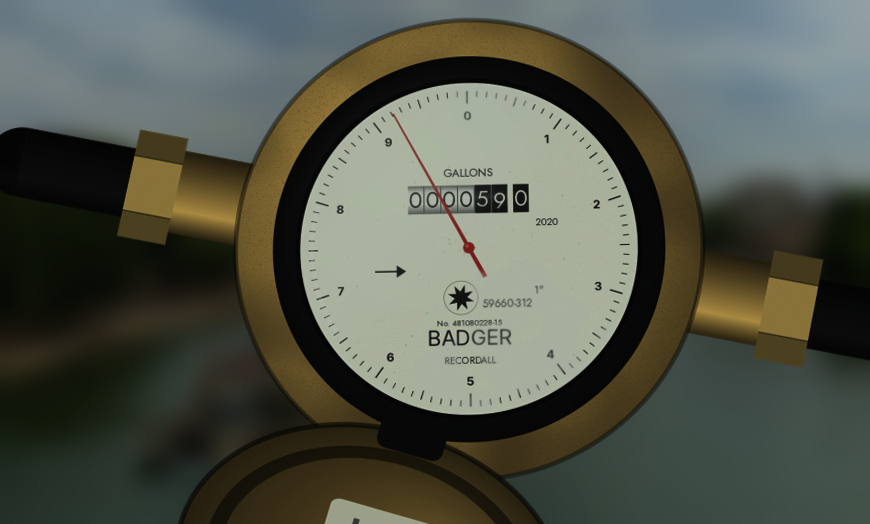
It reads 589.2 gal
